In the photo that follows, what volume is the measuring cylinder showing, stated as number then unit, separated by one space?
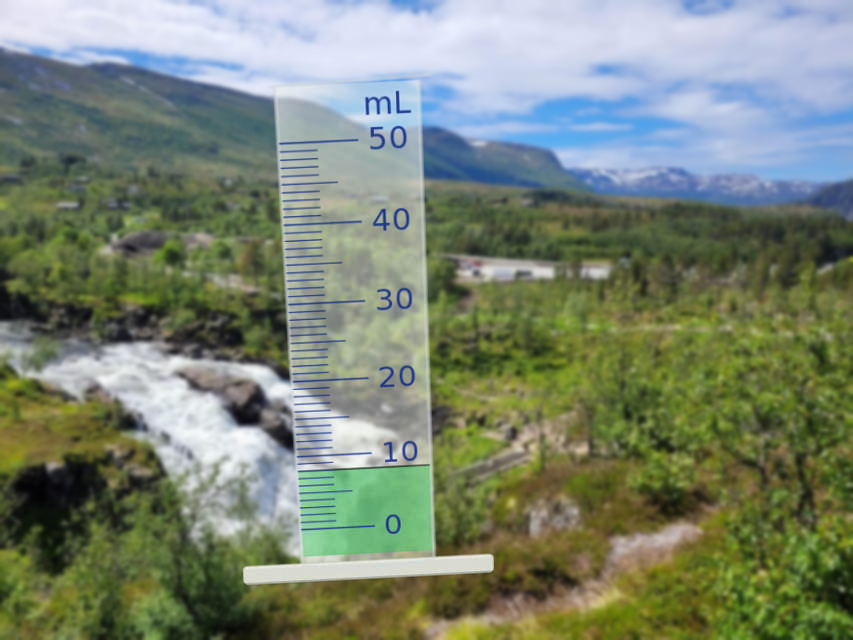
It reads 8 mL
